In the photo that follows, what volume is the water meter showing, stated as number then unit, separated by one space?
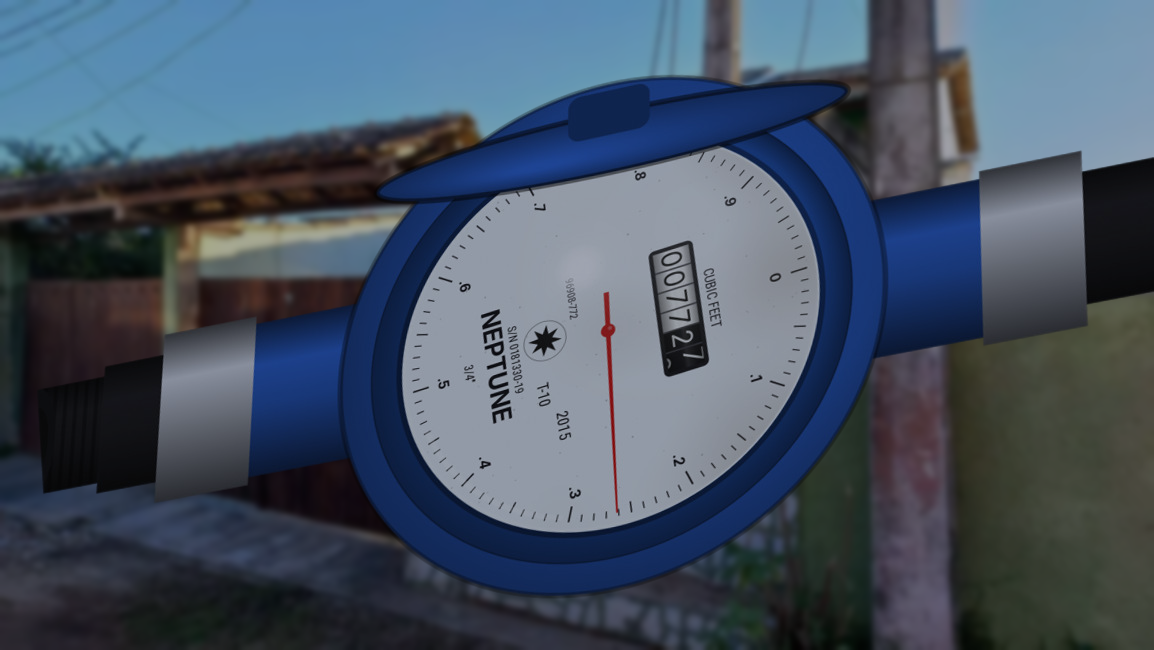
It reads 7727.26 ft³
